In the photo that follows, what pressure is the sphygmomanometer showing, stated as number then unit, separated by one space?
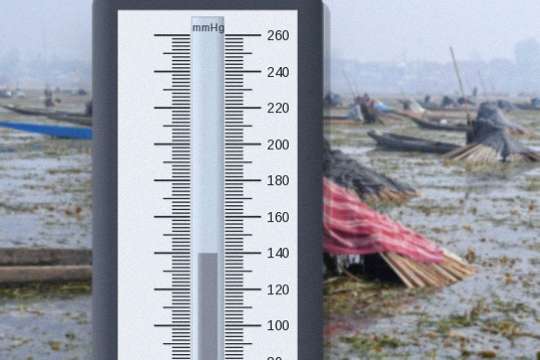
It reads 140 mmHg
